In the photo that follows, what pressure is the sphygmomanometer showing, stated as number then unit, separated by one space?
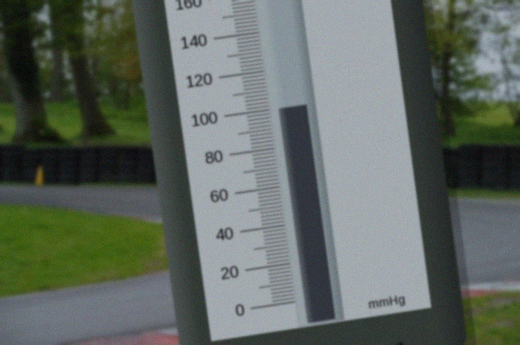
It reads 100 mmHg
